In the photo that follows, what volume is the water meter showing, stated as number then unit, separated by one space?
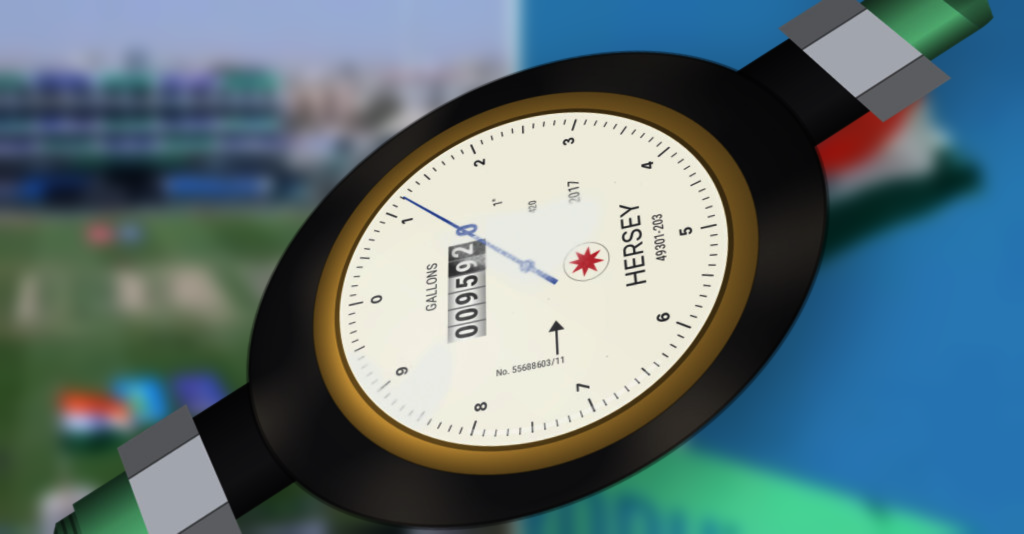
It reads 95921.2 gal
